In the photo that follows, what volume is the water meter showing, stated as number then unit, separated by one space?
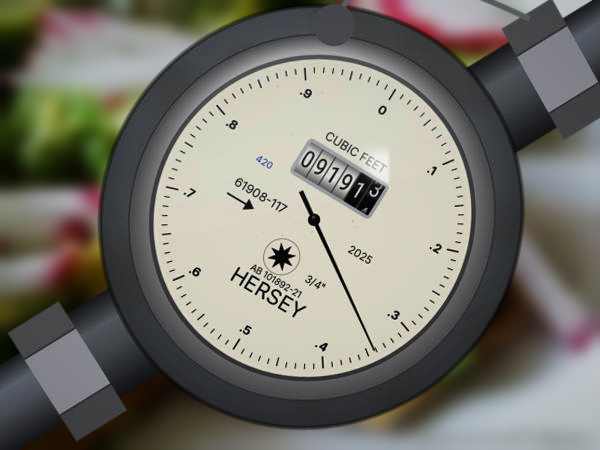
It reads 91913.34 ft³
